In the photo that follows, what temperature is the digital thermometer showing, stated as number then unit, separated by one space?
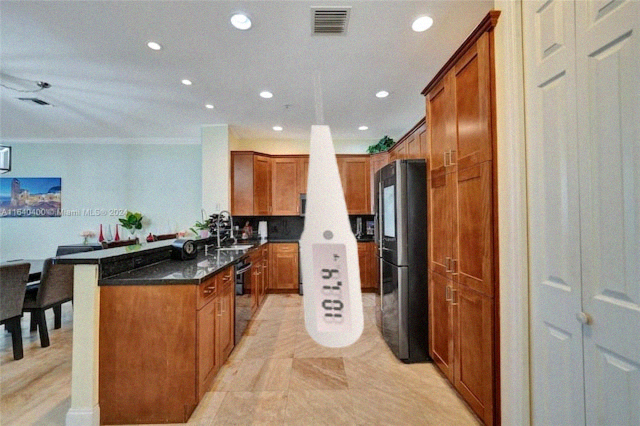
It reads 101.4 °F
